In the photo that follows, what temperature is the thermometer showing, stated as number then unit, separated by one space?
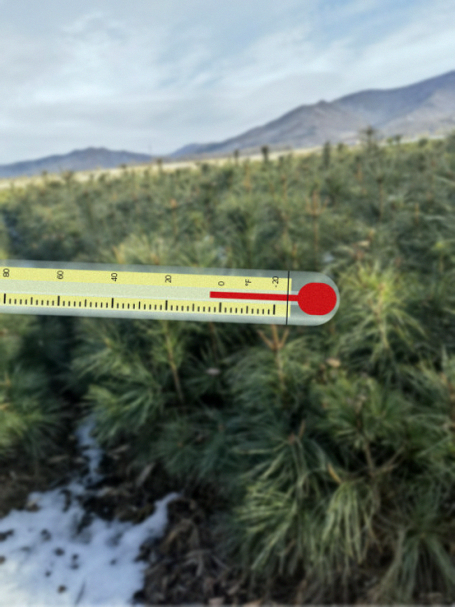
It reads 4 °F
